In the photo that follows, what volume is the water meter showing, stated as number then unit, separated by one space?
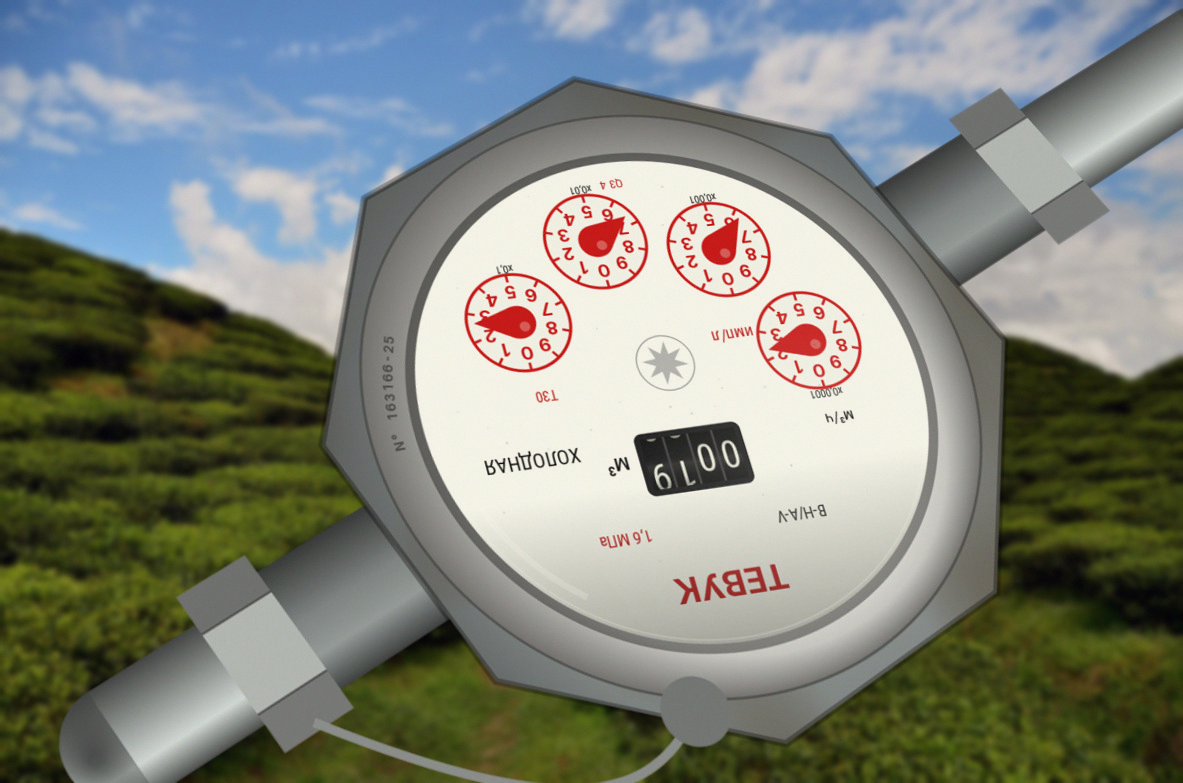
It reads 19.2662 m³
